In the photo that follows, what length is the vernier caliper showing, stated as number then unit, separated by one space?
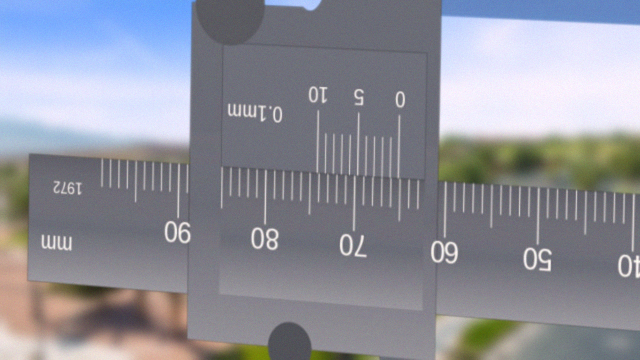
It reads 65.2 mm
